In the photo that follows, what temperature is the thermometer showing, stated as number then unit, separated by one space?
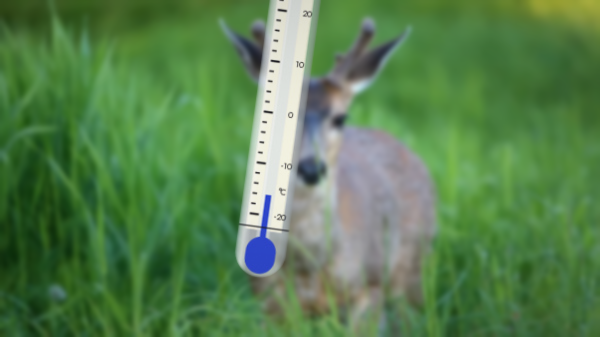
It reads -16 °C
